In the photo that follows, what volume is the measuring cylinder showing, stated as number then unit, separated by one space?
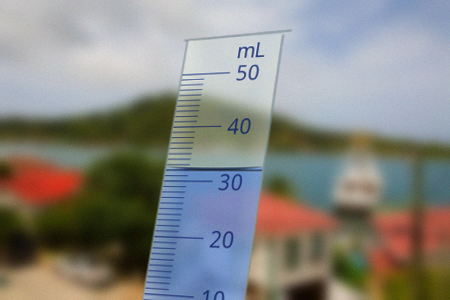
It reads 32 mL
